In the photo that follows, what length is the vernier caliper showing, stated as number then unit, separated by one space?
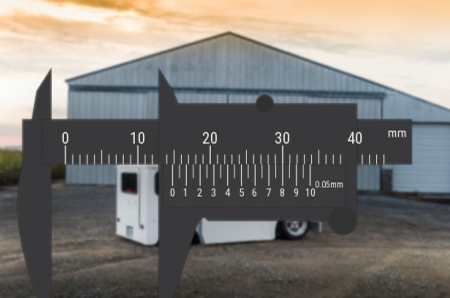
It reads 14.8 mm
